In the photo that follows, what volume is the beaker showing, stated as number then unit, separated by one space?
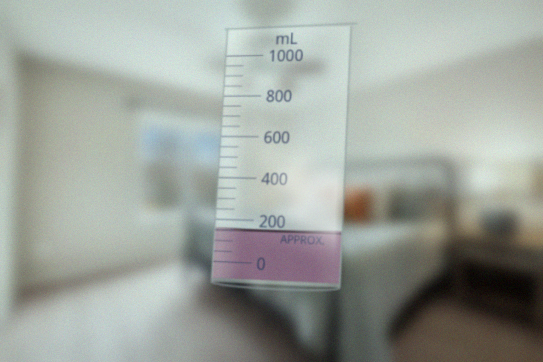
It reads 150 mL
